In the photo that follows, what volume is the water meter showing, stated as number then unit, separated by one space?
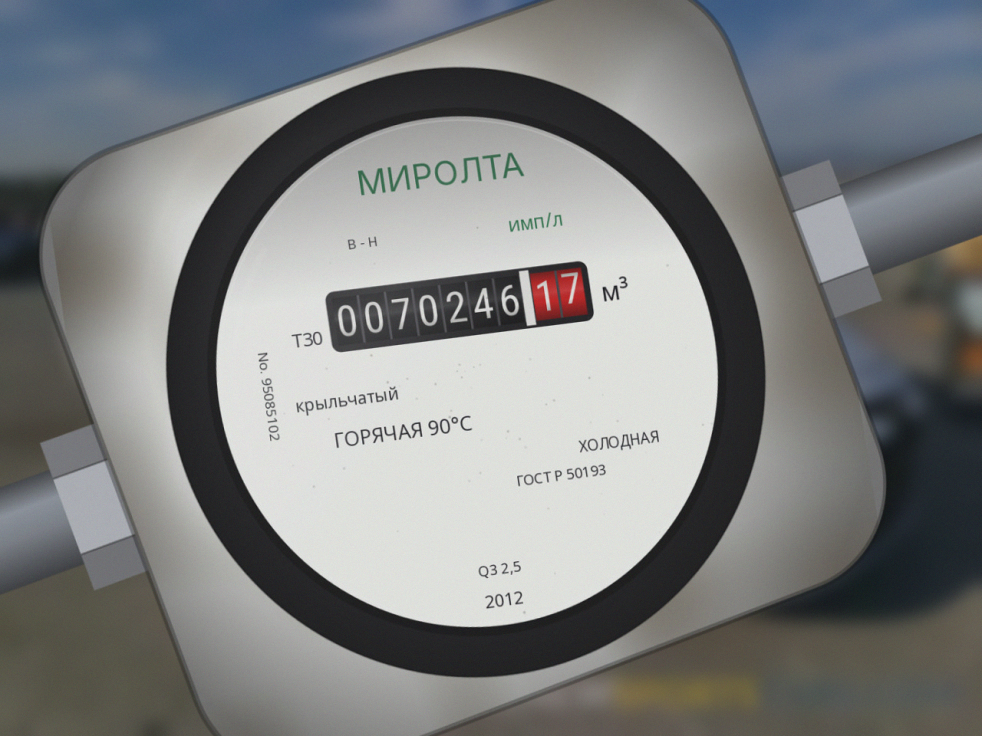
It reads 70246.17 m³
